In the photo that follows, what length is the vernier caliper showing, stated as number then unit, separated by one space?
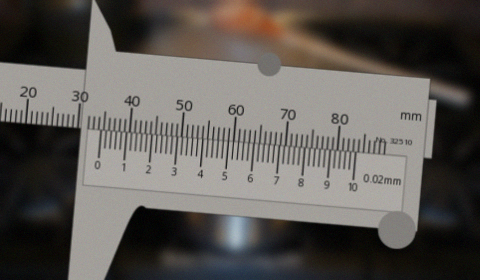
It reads 34.5 mm
